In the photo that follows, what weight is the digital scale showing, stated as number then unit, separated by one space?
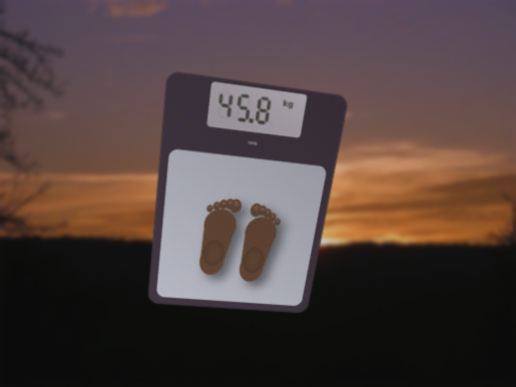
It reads 45.8 kg
